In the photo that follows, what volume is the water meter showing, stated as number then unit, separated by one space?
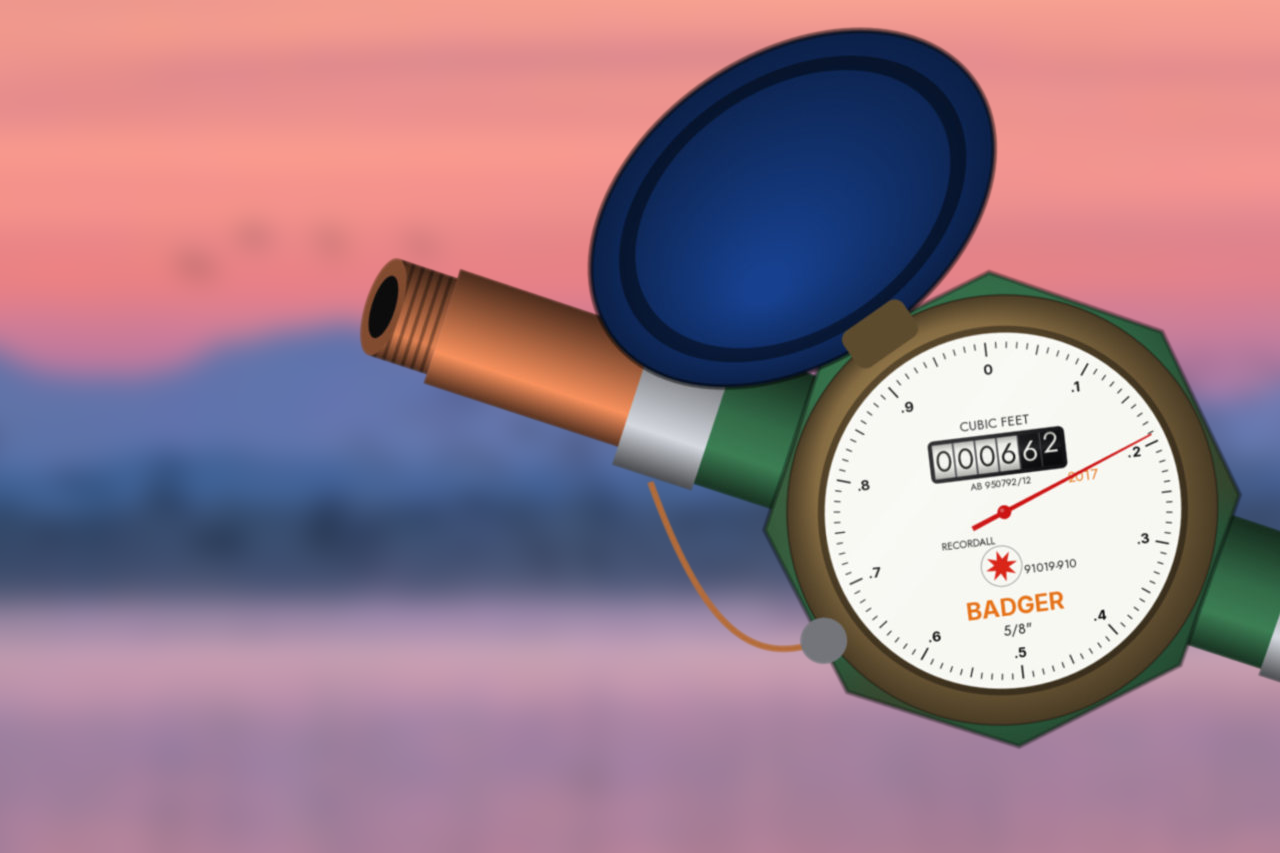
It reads 662.19 ft³
